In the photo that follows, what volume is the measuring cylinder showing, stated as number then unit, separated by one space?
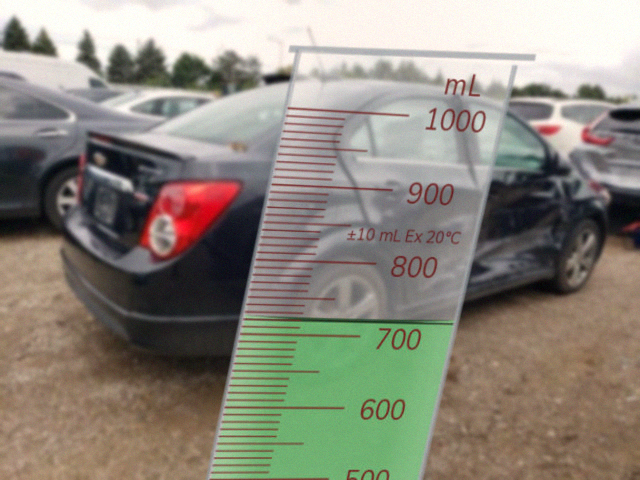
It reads 720 mL
